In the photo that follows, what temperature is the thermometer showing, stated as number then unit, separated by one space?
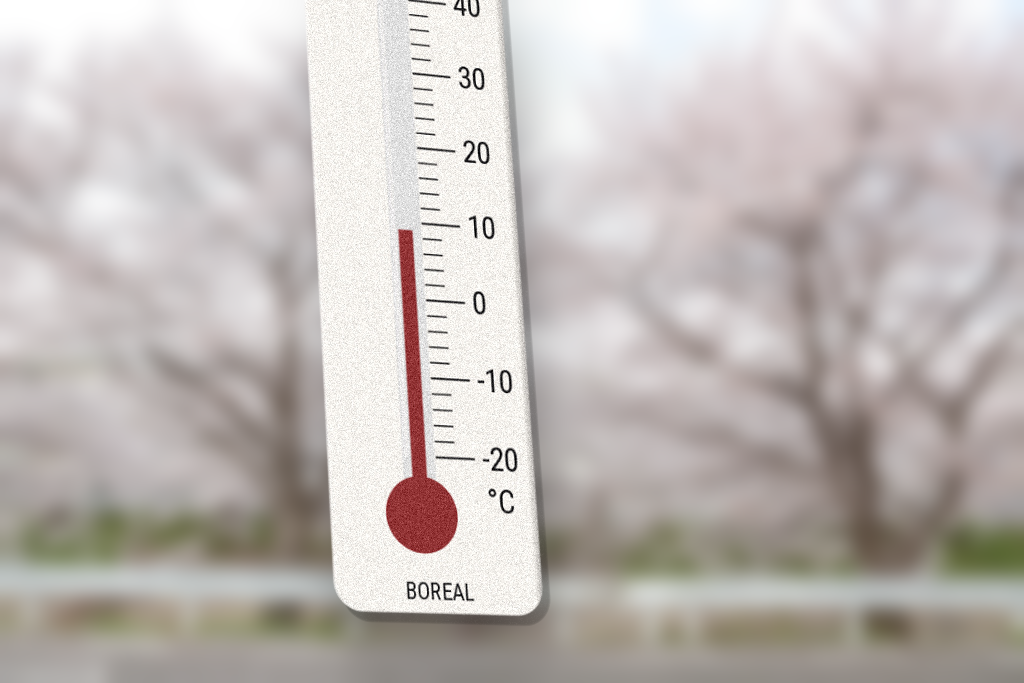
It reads 9 °C
